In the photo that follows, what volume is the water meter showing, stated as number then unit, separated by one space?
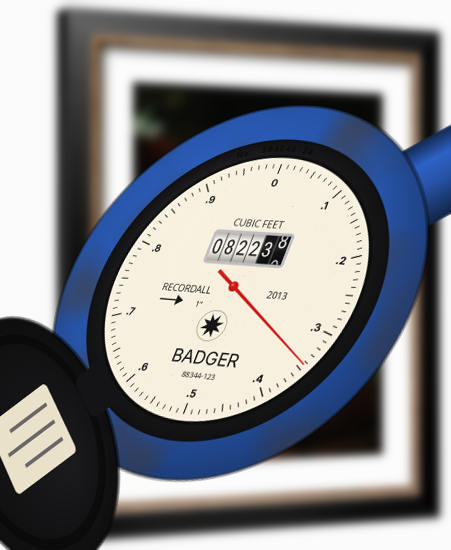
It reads 82238.34 ft³
